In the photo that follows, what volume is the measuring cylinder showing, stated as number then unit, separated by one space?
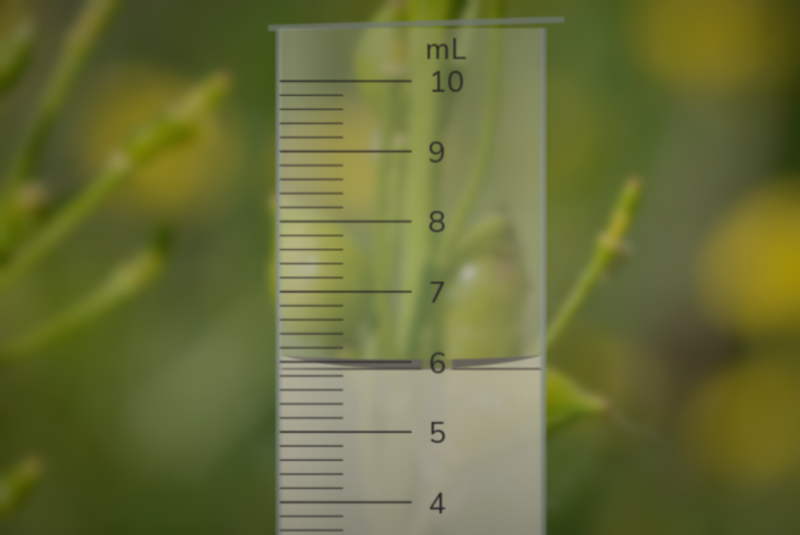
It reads 5.9 mL
